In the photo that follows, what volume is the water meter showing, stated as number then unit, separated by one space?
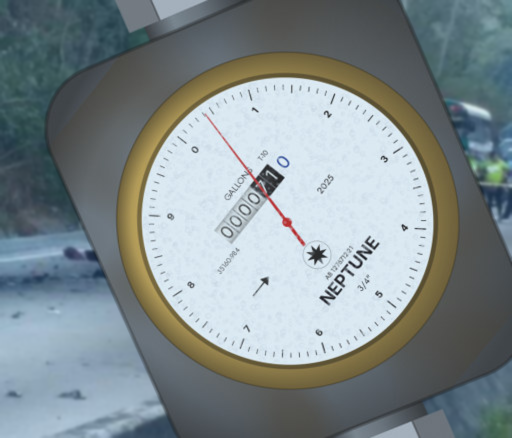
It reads 710.4 gal
